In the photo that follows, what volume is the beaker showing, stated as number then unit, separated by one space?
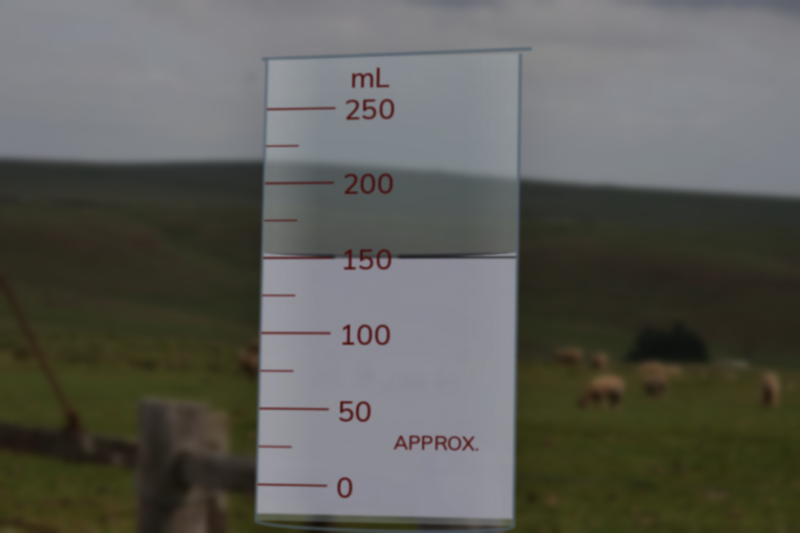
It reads 150 mL
